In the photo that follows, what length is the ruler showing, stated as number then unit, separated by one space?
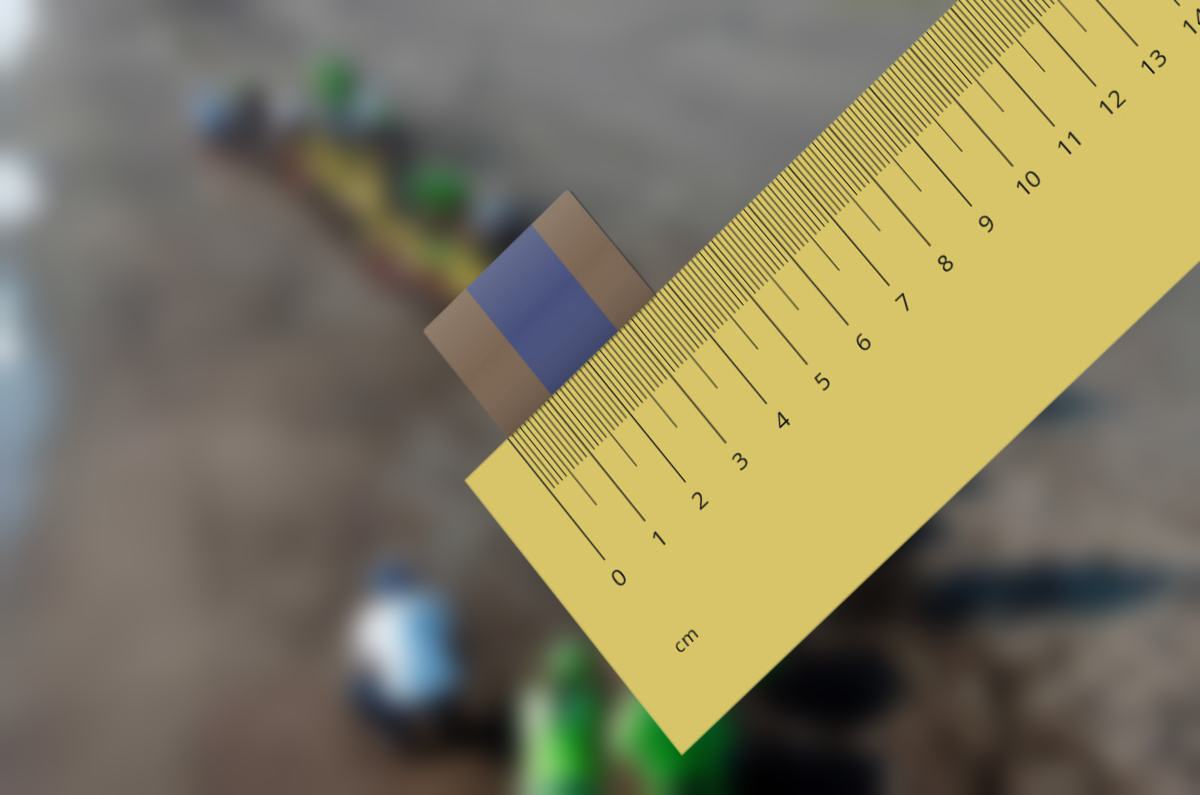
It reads 3.7 cm
